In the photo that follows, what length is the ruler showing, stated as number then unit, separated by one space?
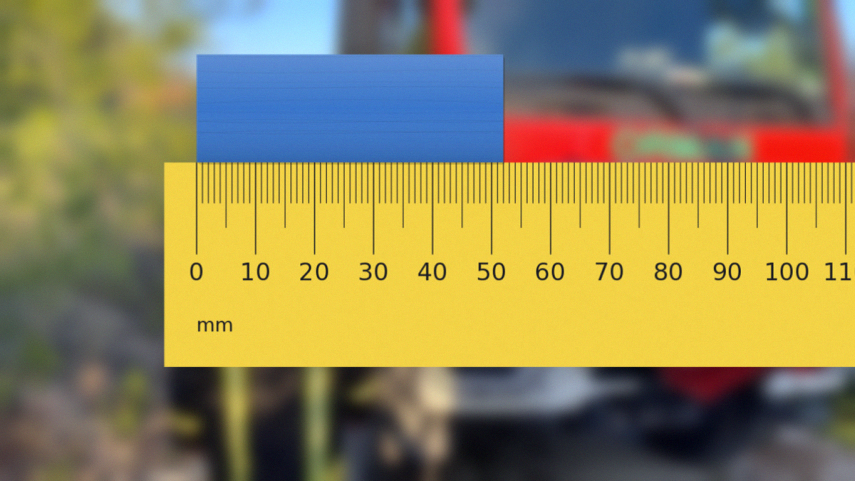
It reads 52 mm
